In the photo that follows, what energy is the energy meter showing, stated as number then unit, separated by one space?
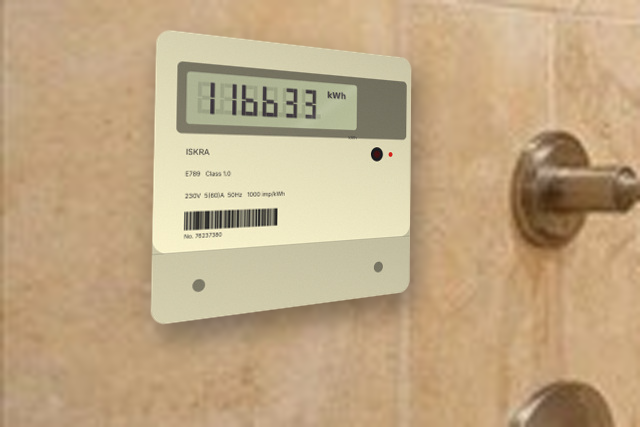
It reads 116633 kWh
